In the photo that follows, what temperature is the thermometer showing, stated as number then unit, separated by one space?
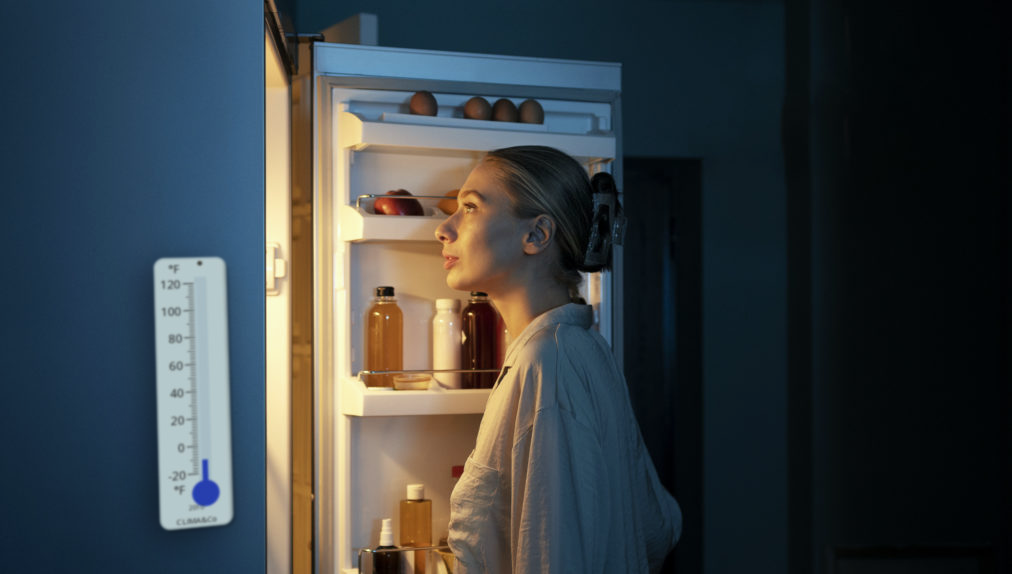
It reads -10 °F
